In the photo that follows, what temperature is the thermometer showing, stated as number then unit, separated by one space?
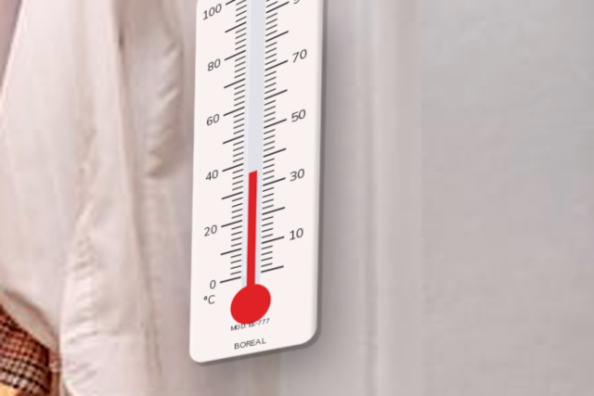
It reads 36 °C
